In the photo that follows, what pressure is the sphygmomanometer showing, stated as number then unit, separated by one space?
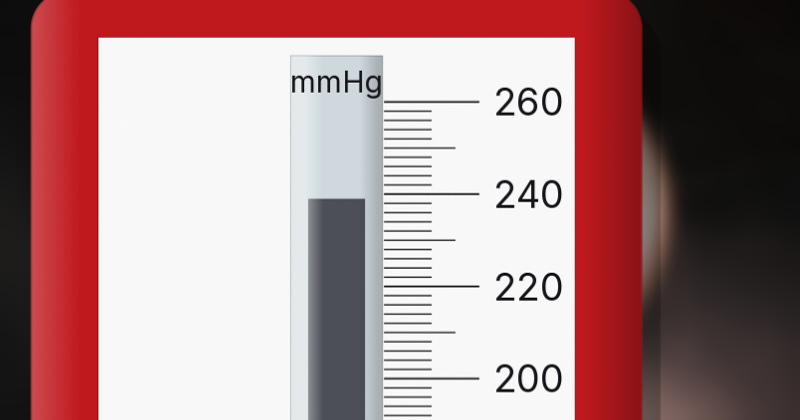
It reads 239 mmHg
